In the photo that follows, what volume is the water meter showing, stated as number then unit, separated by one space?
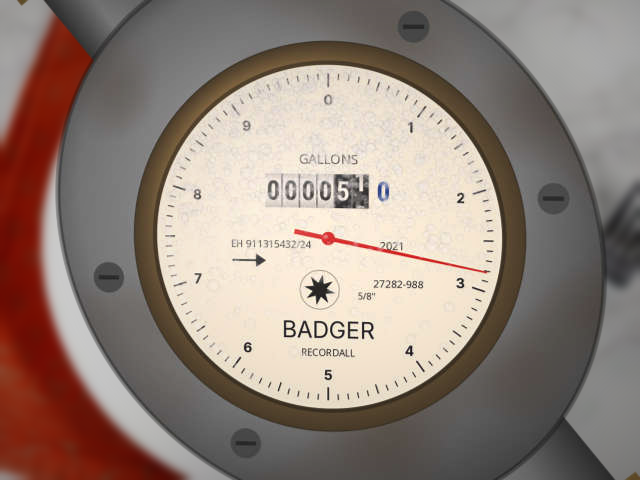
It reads 512.8 gal
